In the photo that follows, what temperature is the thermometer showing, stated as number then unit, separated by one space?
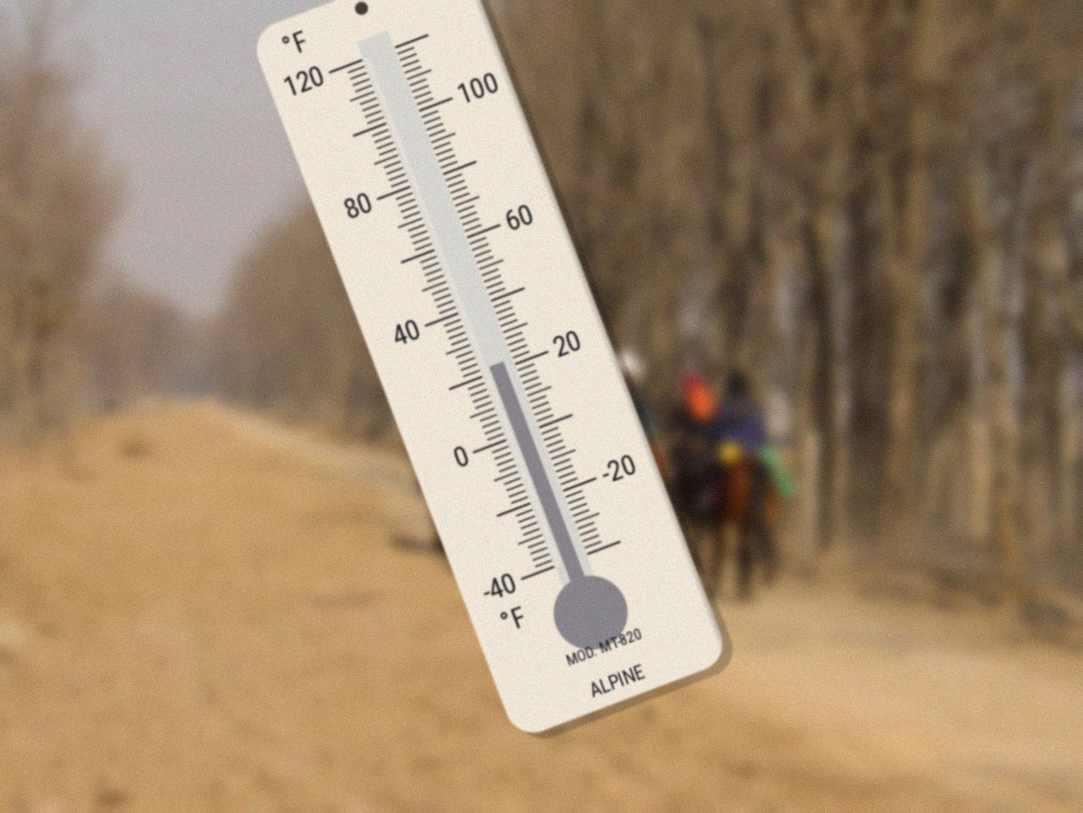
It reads 22 °F
